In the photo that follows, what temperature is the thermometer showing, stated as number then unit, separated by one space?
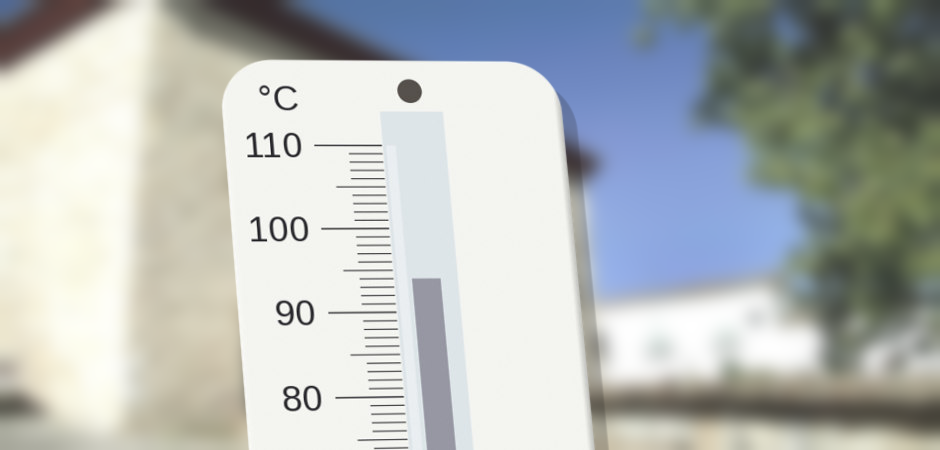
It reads 94 °C
